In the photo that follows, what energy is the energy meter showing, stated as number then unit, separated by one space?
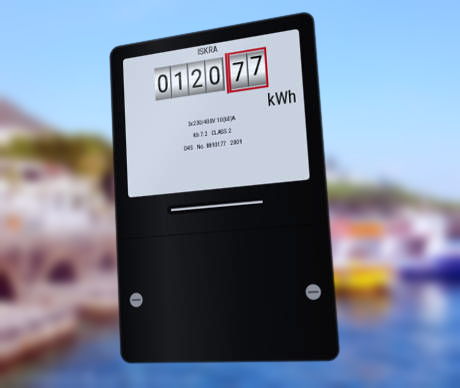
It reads 120.77 kWh
